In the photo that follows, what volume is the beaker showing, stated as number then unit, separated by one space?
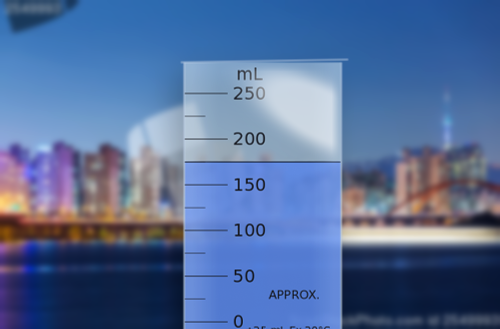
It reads 175 mL
